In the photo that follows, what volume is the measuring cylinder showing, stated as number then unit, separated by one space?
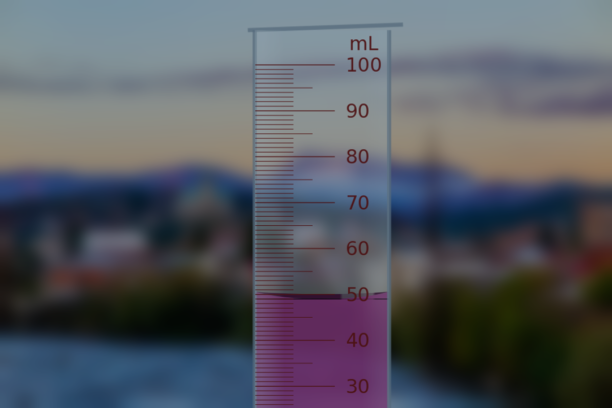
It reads 49 mL
